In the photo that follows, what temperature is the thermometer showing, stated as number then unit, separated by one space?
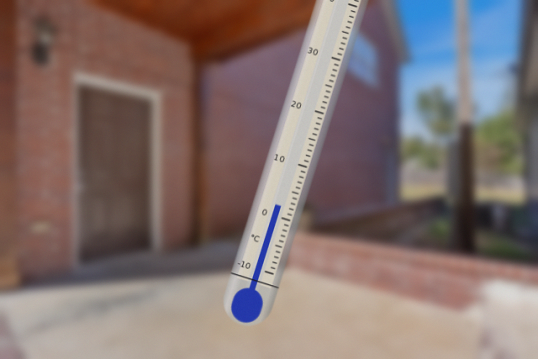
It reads 2 °C
